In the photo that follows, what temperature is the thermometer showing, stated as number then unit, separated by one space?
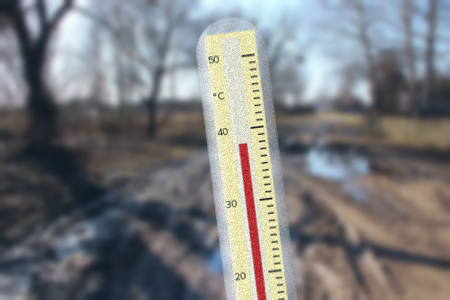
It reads 38 °C
